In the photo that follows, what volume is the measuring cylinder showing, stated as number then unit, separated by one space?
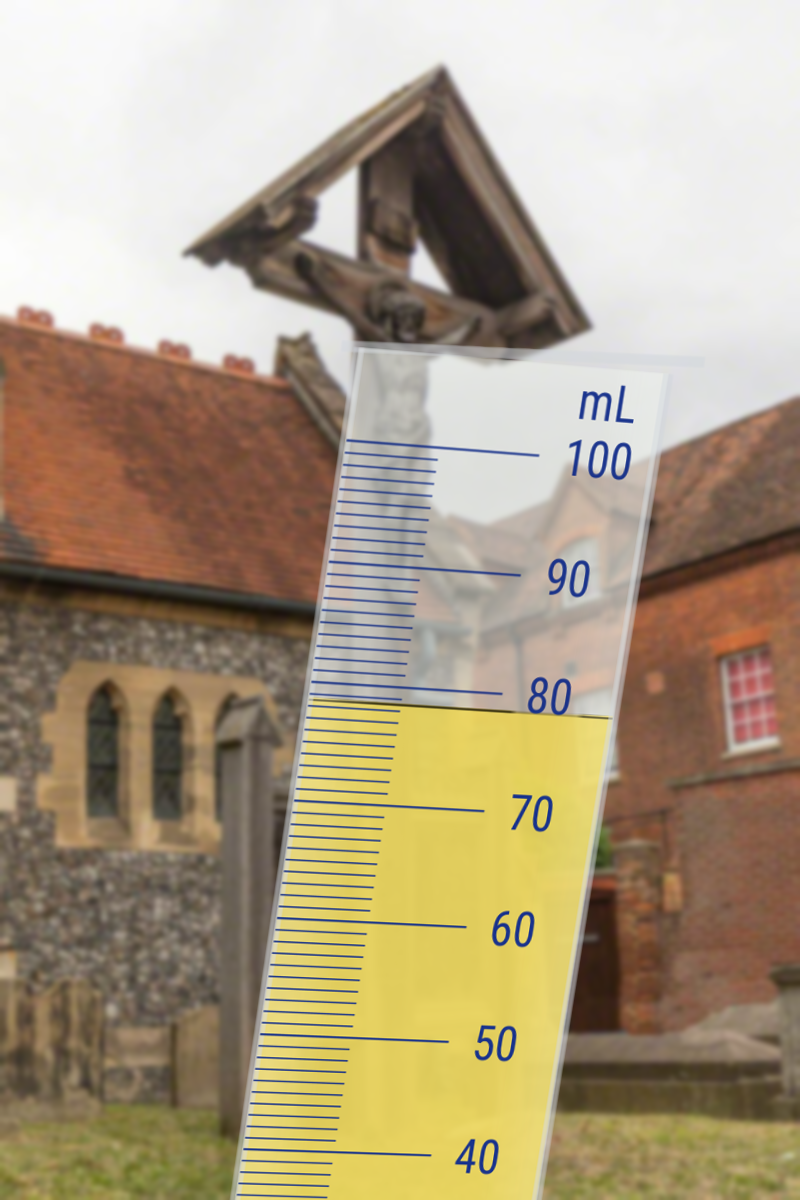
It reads 78.5 mL
